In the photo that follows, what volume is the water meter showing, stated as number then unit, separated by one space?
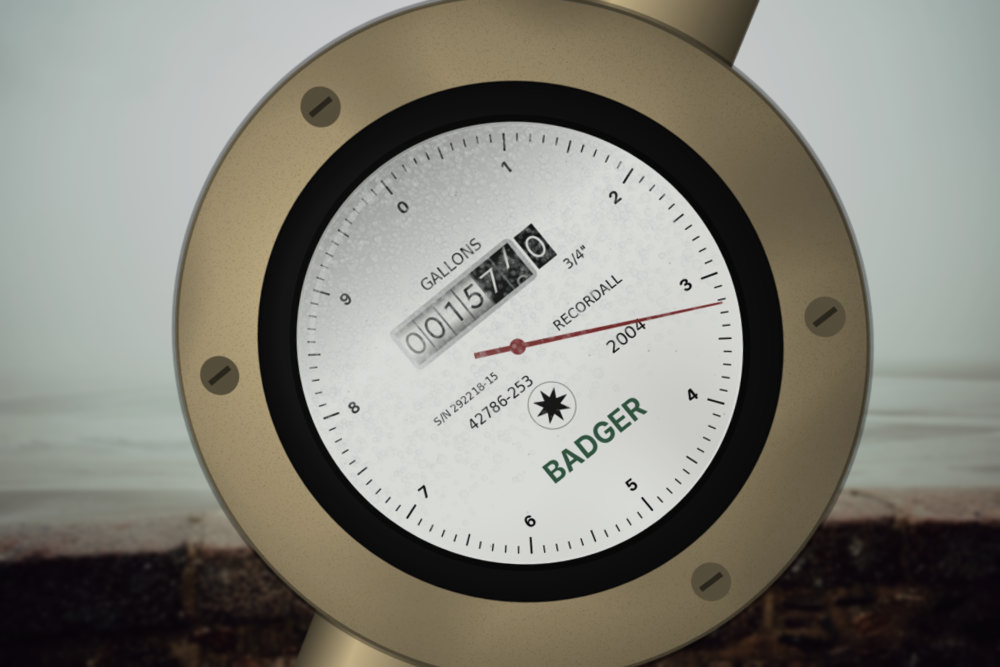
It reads 15773.2 gal
